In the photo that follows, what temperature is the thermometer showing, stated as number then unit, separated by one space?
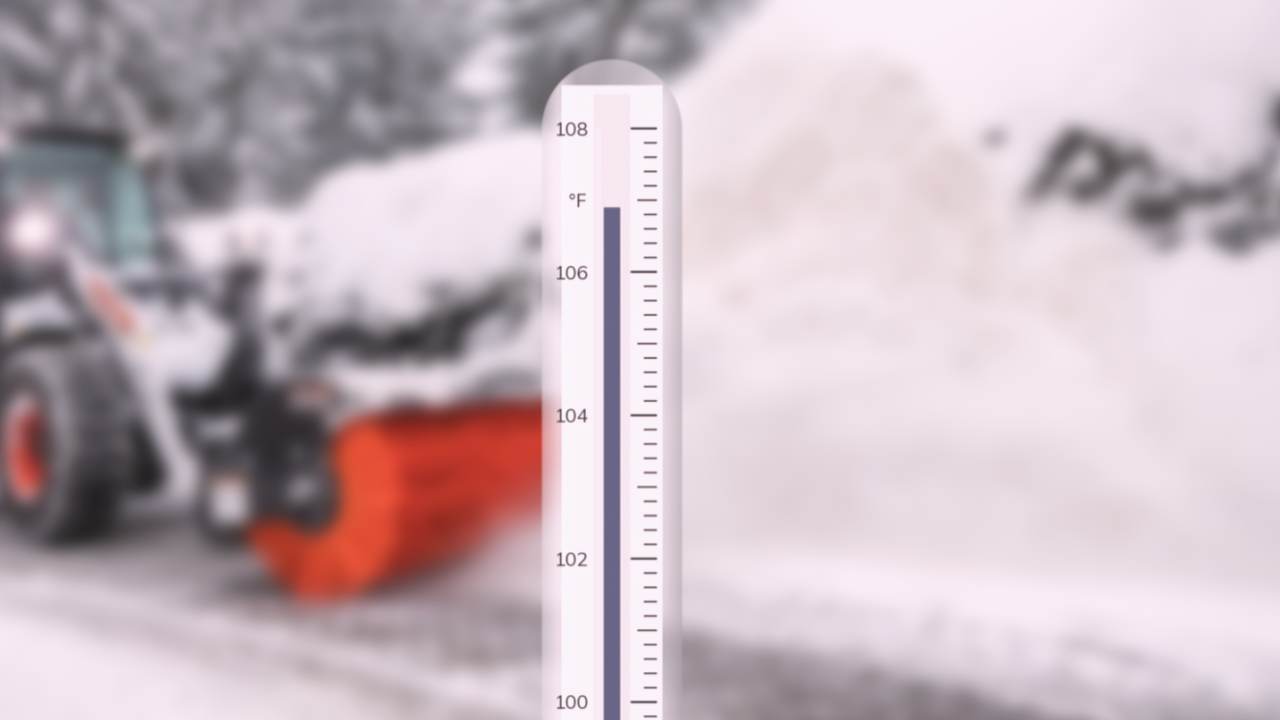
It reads 106.9 °F
